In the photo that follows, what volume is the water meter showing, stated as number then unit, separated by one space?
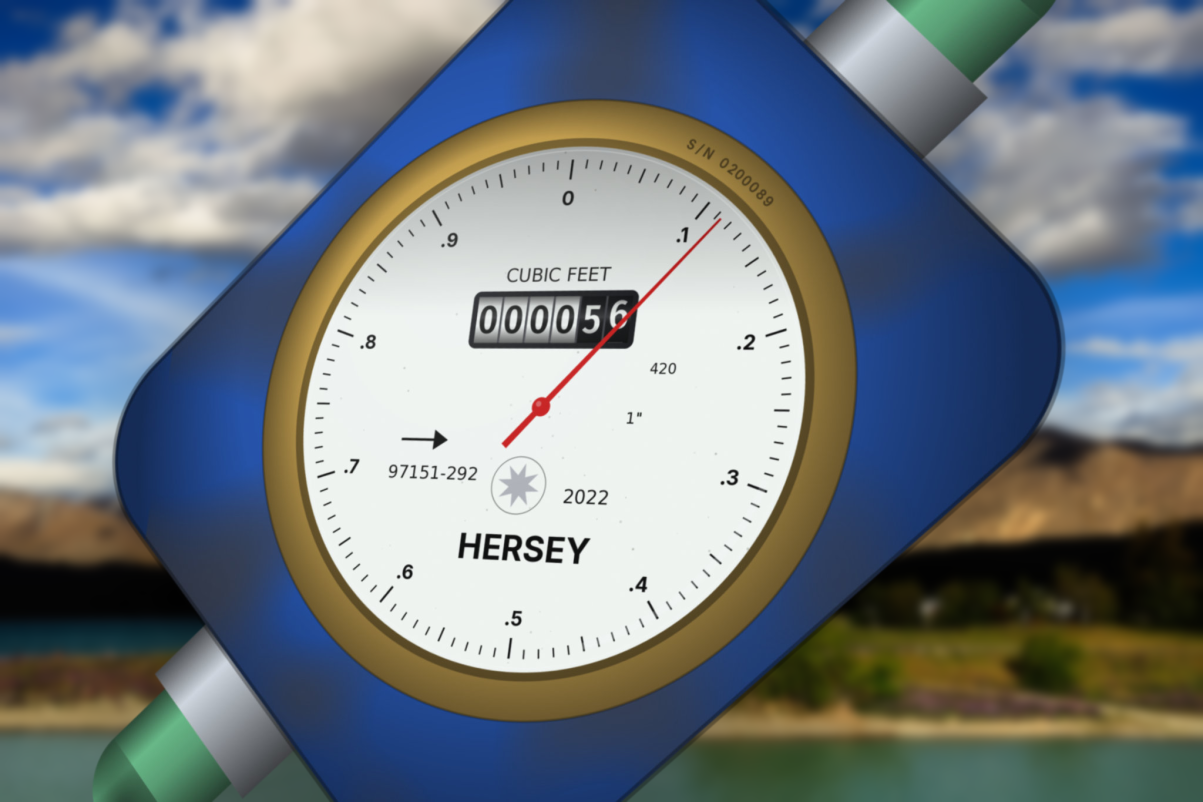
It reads 56.11 ft³
